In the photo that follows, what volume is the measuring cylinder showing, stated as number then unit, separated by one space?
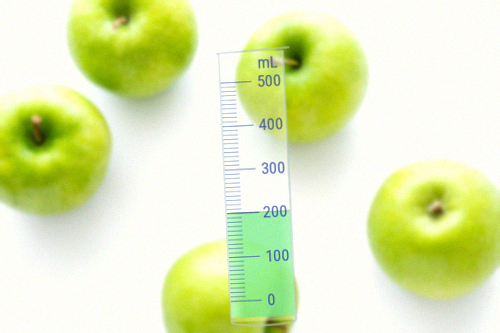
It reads 200 mL
